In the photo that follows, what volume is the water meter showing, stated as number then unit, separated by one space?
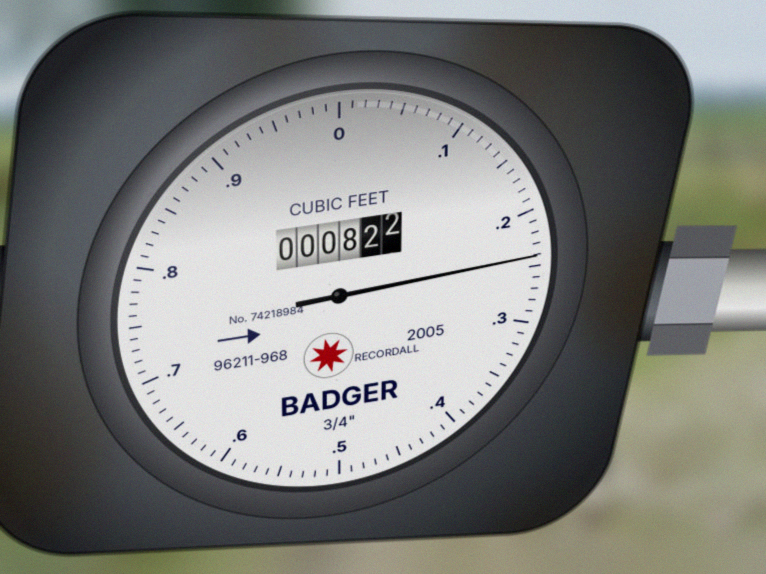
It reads 822.24 ft³
